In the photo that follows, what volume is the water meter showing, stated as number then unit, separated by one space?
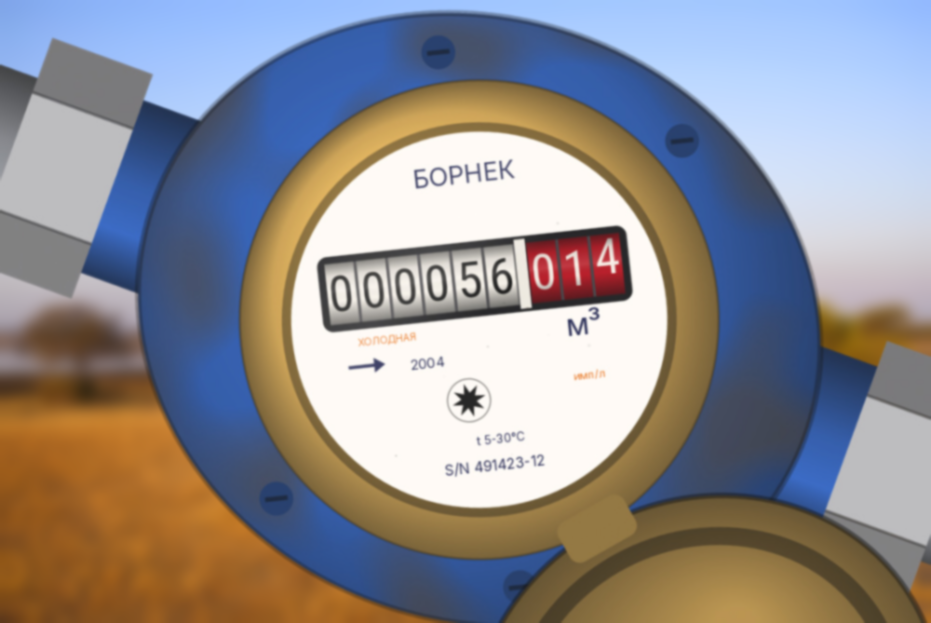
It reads 56.014 m³
